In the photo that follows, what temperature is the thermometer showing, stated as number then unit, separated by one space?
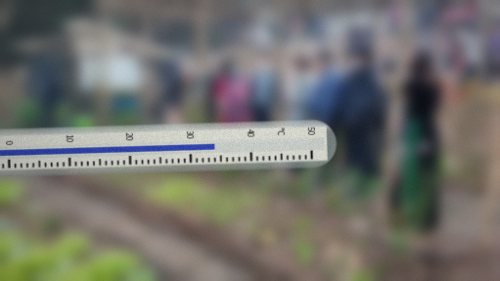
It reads 34 °C
